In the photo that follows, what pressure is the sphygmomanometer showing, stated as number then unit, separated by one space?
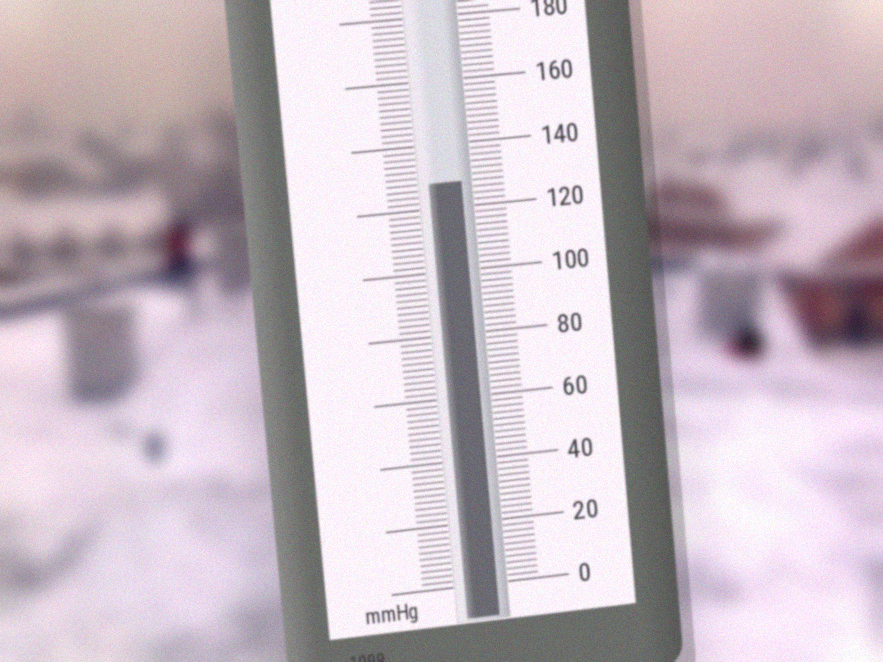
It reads 128 mmHg
